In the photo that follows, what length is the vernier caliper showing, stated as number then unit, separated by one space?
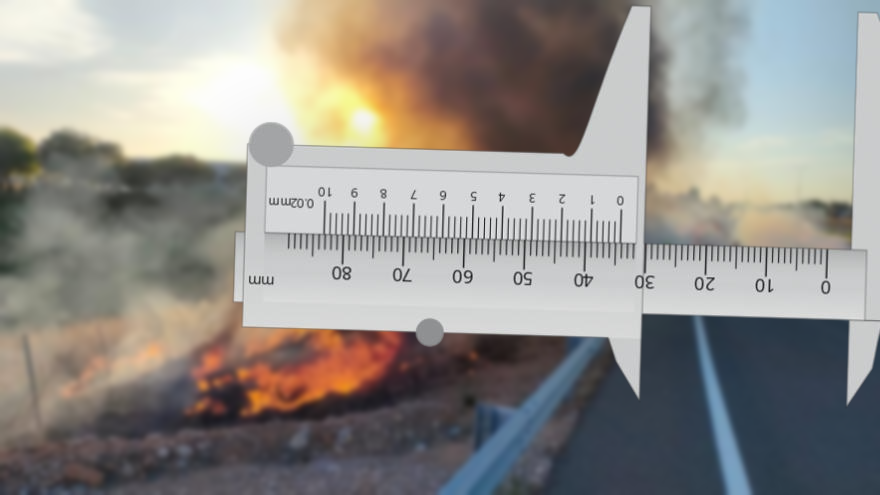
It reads 34.2 mm
